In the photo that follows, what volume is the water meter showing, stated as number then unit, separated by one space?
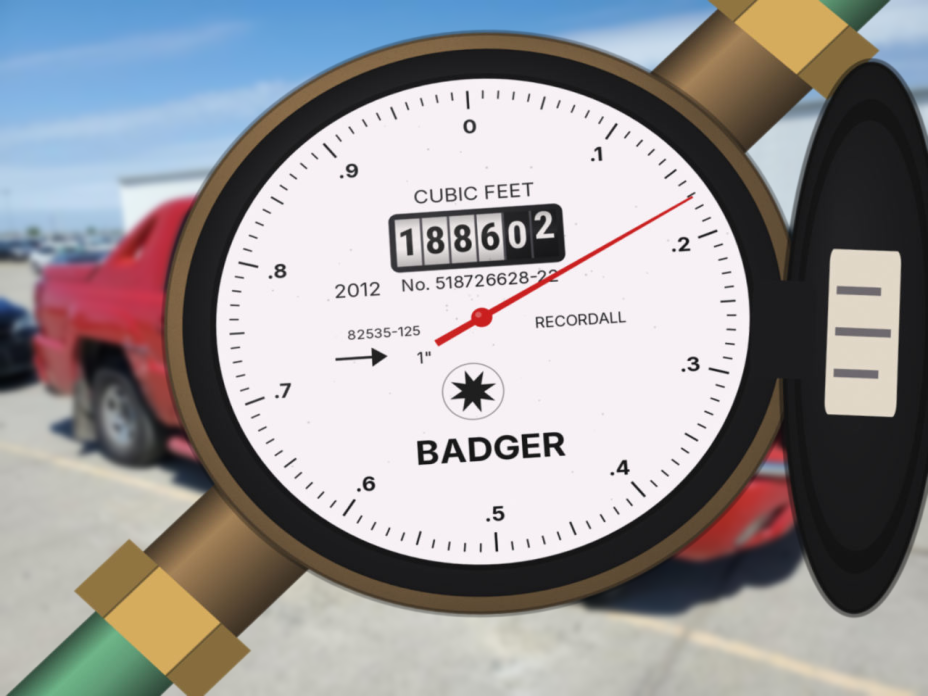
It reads 188602.17 ft³
